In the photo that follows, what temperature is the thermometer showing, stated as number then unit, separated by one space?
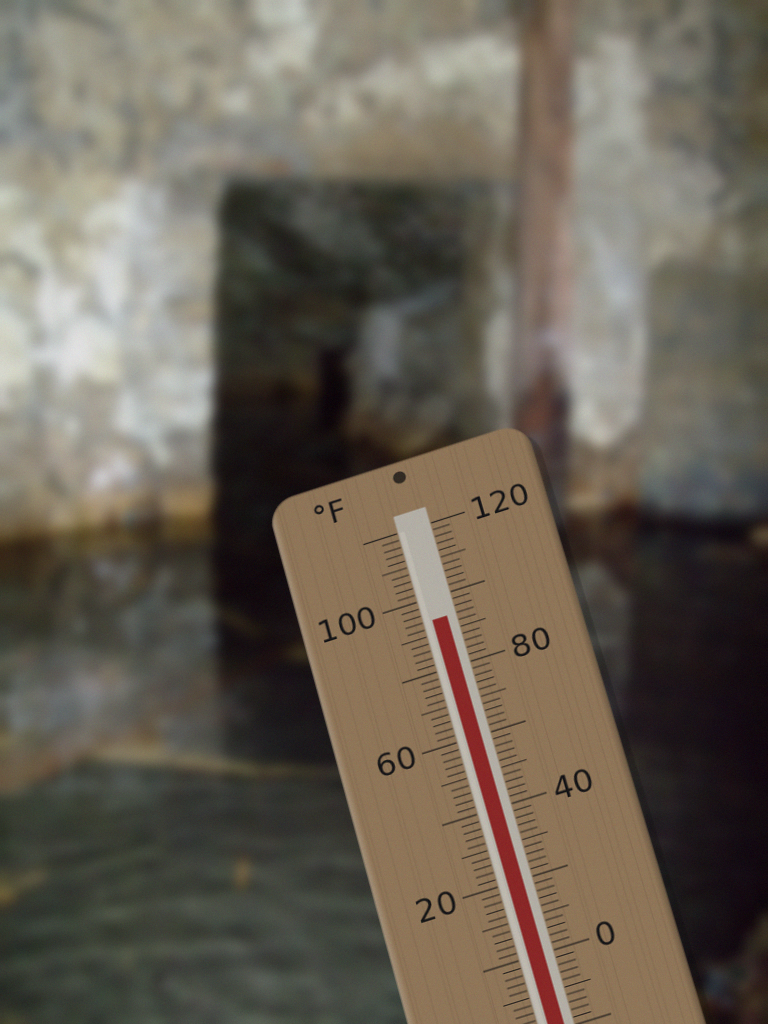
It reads 94 °F
